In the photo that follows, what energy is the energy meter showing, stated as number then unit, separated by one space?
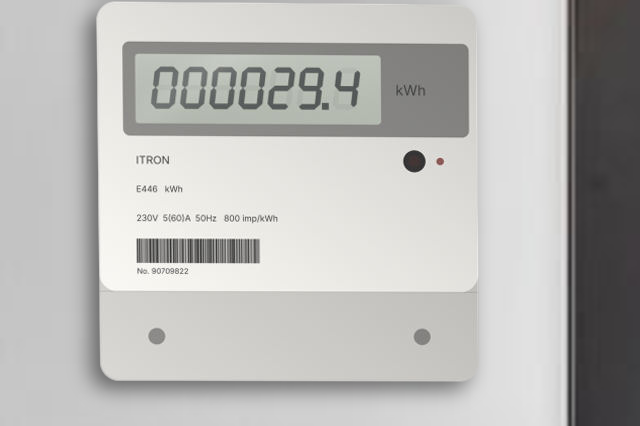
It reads 29.4 kWh
